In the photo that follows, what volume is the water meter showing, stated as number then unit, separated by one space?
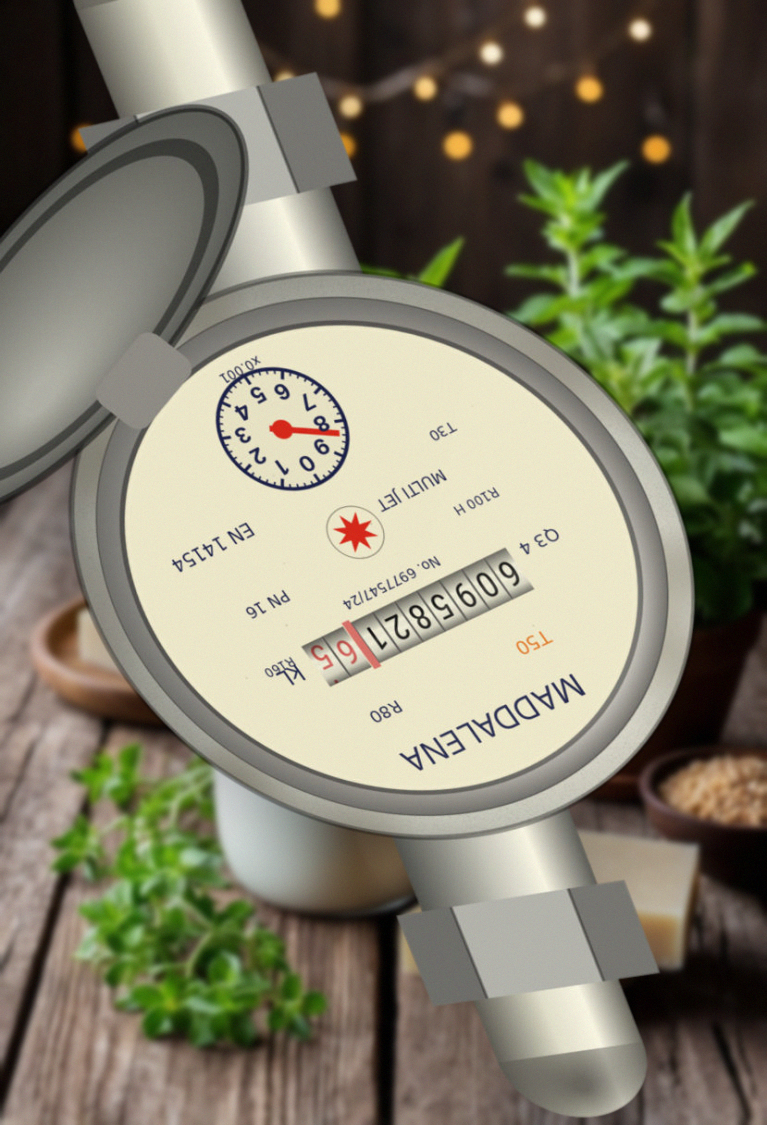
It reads 6095821.648 kL
